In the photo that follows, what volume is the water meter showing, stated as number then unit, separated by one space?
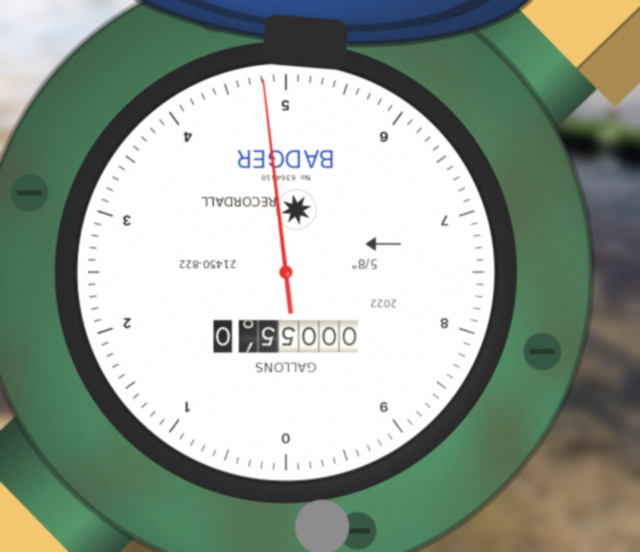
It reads 5574.8 gal
